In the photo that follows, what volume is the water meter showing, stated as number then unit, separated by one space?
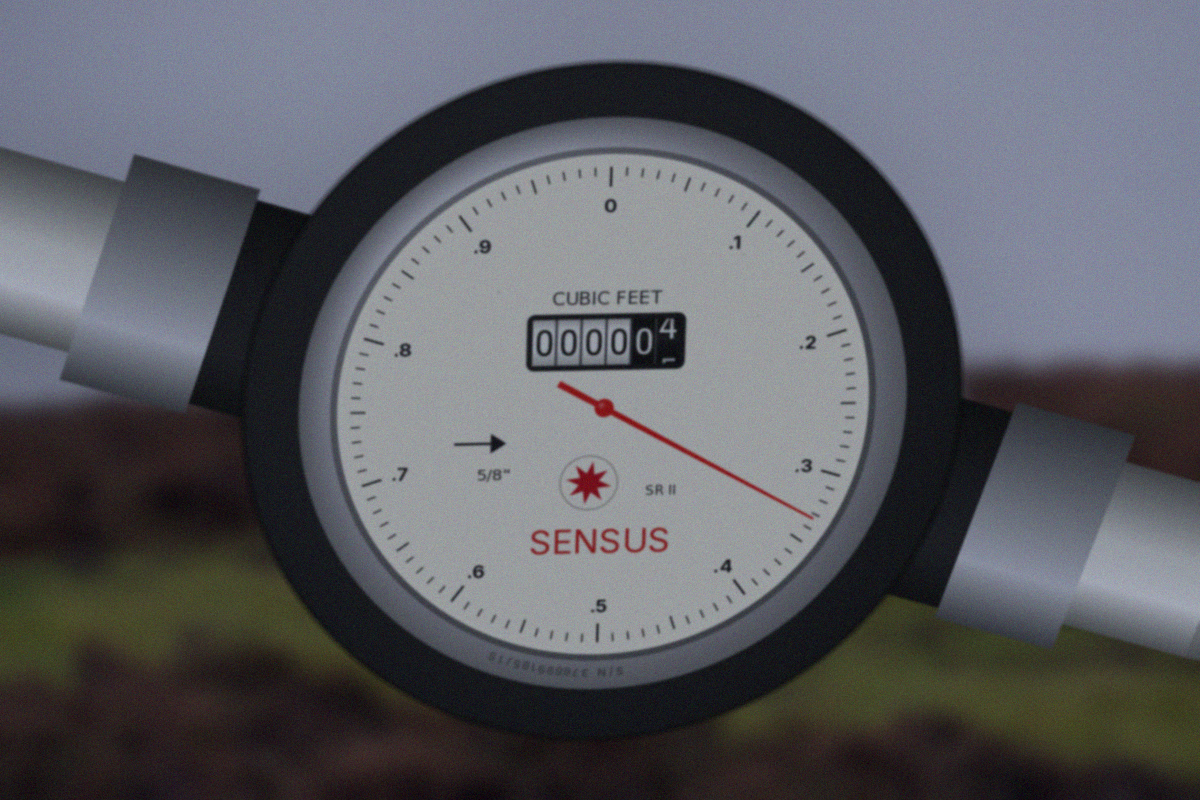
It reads 4.33 ft³
